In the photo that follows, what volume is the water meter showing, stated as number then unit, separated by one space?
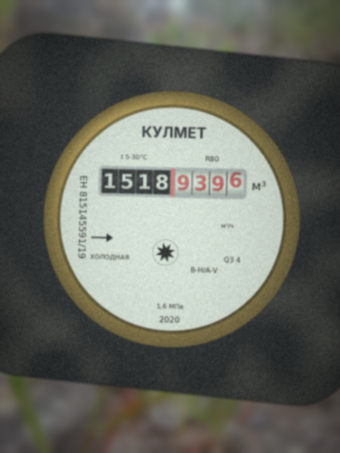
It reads 1518.9396 m³
